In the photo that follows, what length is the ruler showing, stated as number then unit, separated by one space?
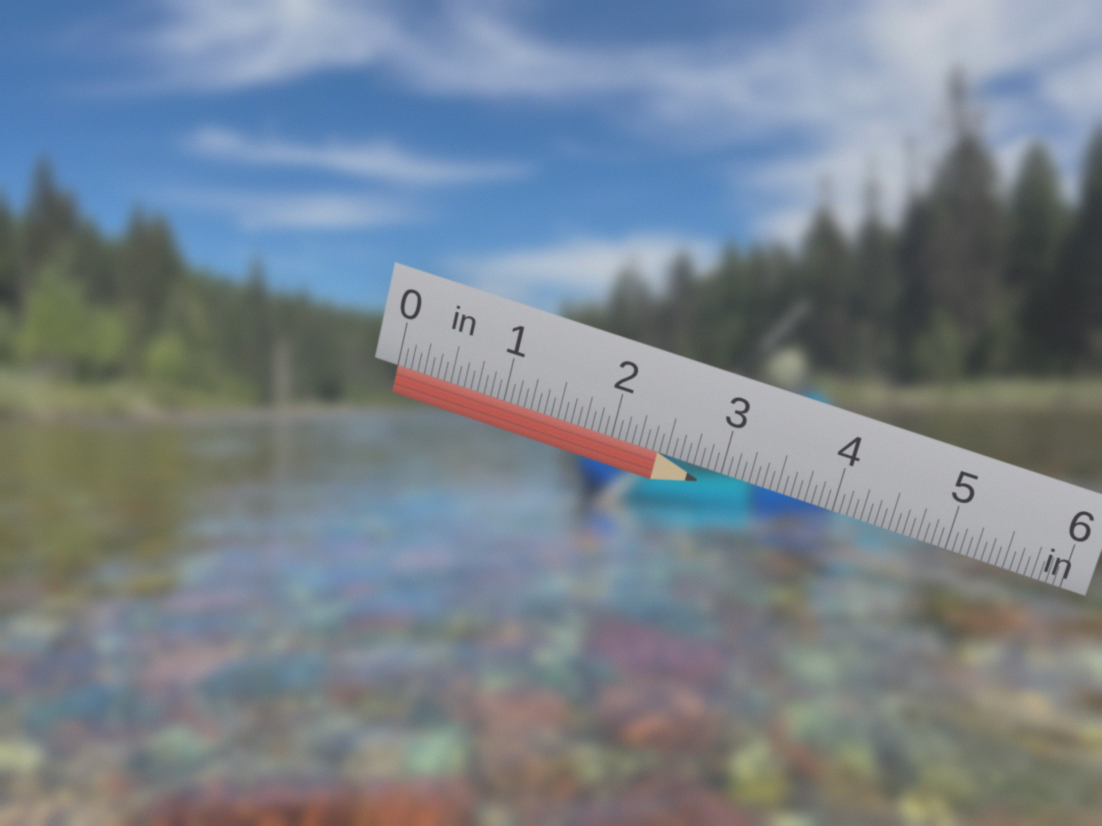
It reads 2.8125 in
